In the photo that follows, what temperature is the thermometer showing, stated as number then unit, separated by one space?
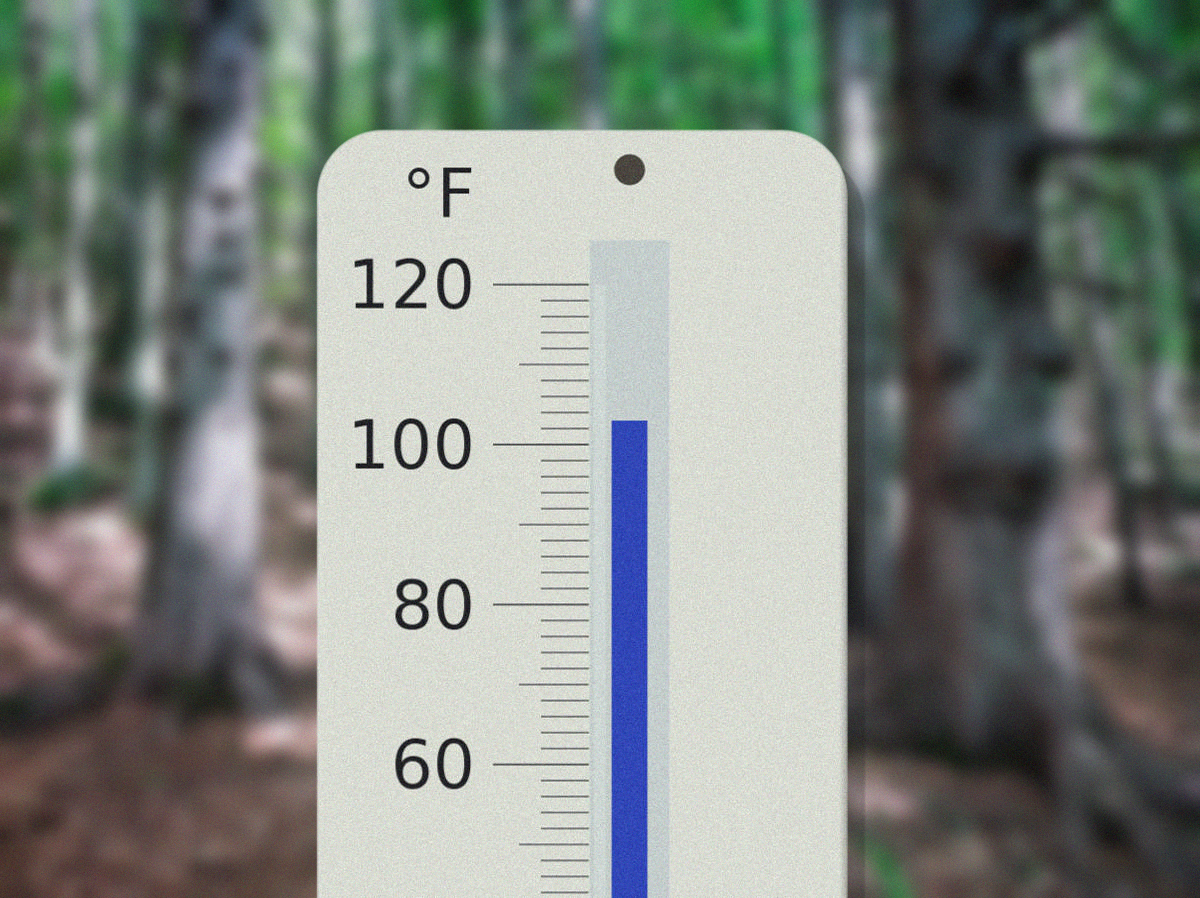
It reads 103 °F
